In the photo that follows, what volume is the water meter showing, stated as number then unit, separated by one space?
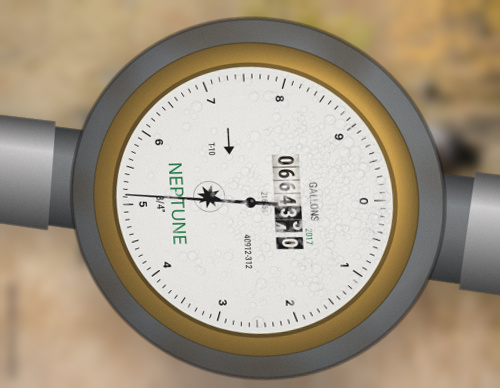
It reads 664335.1 gal
